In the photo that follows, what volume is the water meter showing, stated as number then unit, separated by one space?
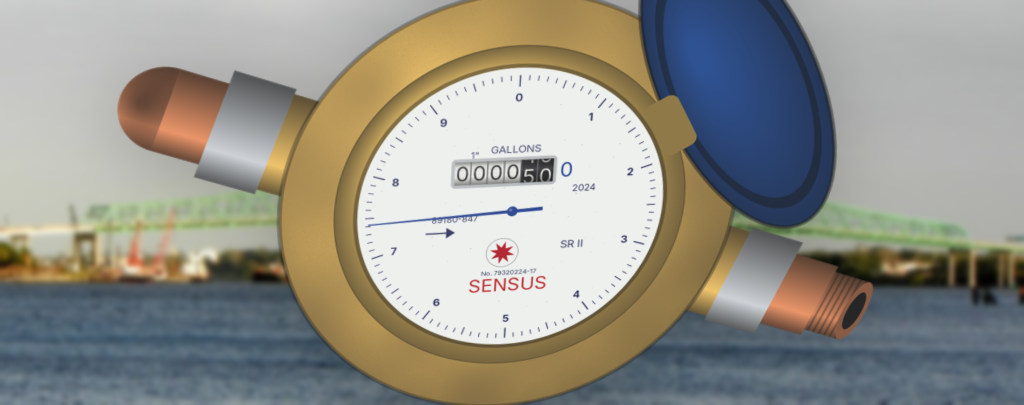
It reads 497.4 gal
